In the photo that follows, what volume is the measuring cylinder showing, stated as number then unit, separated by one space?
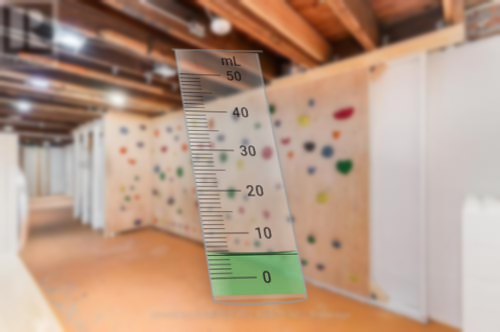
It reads 5 mL
